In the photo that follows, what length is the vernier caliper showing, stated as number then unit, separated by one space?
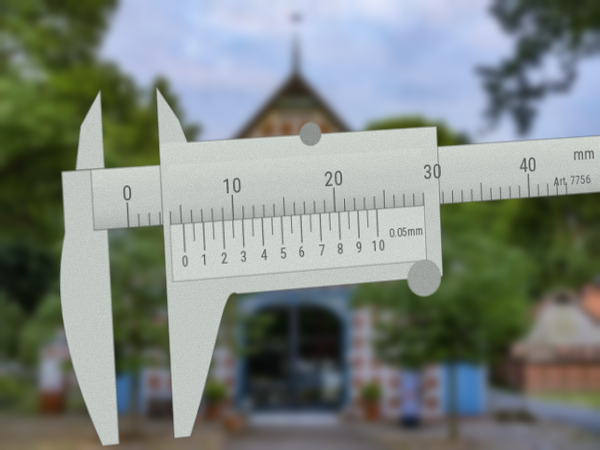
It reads 5.2 mm
